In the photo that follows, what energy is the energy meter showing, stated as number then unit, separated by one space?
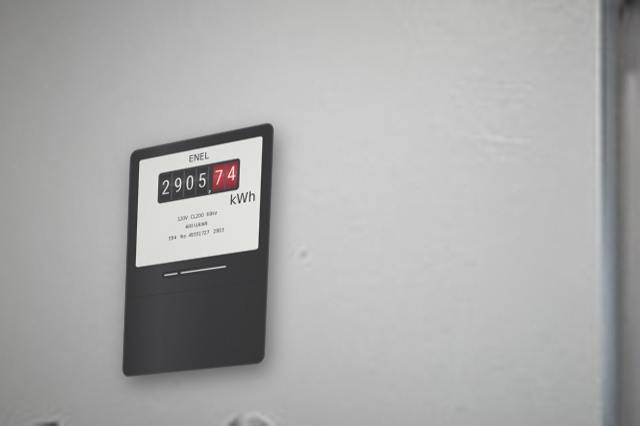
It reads 2905.74 kWh
